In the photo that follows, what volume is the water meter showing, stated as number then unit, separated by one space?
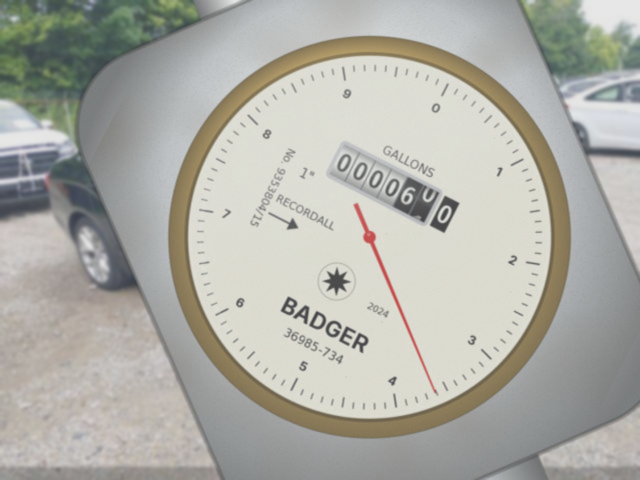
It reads 603.6 gal
